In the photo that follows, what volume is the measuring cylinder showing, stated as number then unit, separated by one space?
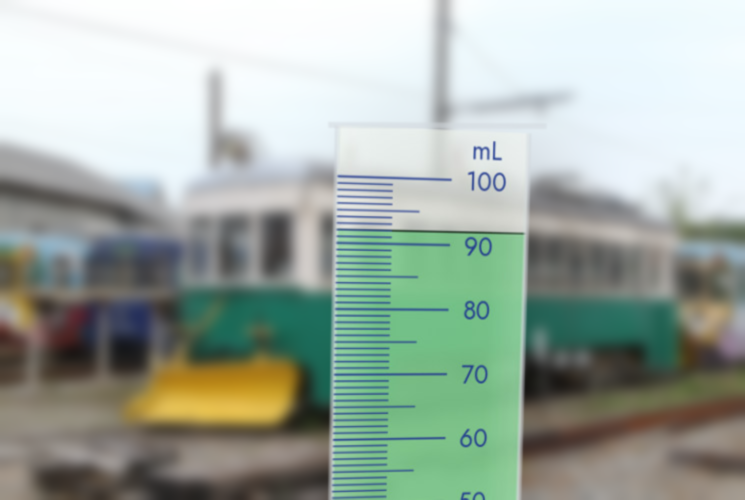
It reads 92 mL
